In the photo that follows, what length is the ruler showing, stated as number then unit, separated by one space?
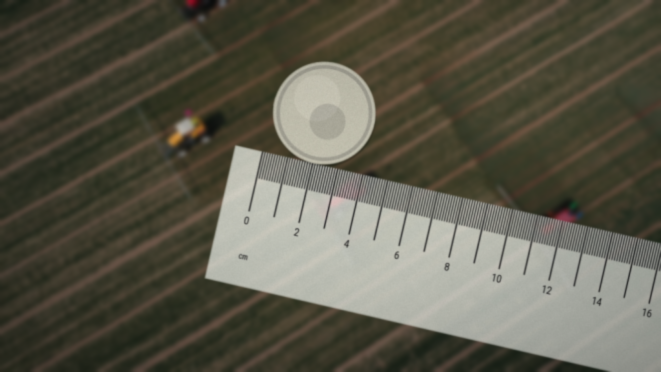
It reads 4 cm
